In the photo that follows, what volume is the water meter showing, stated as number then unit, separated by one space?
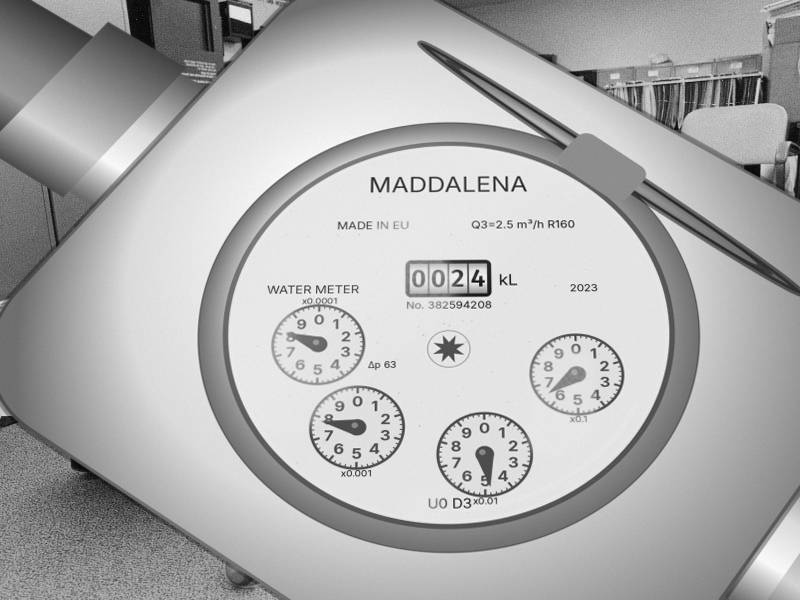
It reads 24.6478 kL
